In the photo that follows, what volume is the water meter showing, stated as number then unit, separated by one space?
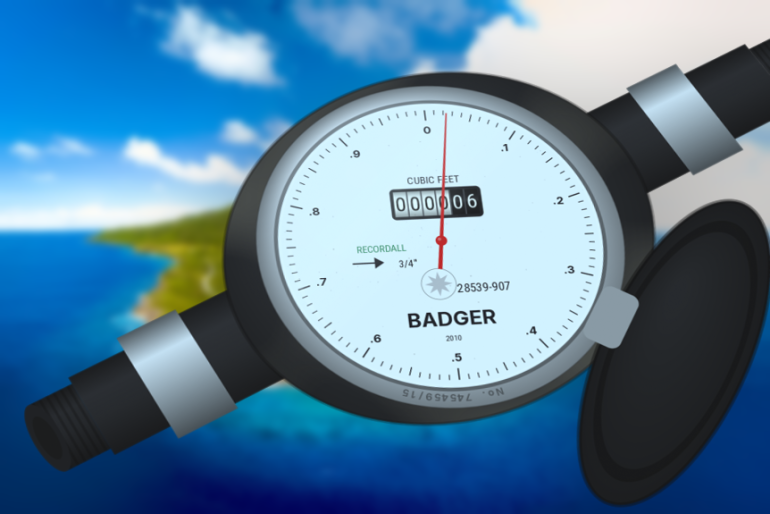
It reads 6.02 ft³
